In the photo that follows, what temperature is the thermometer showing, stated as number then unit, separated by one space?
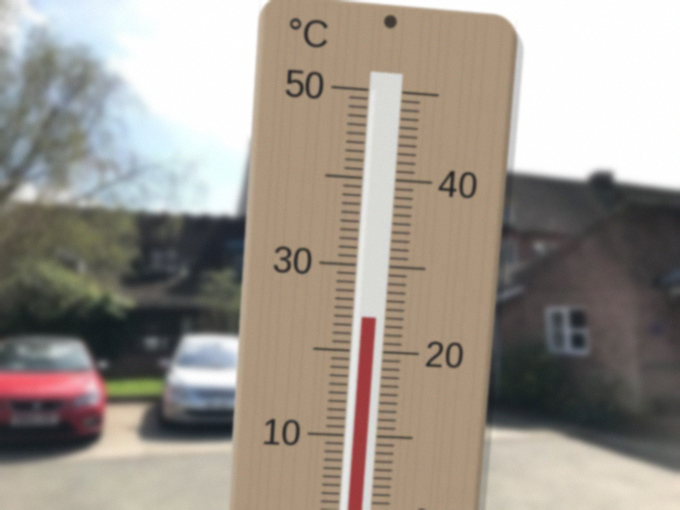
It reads 24 °C
